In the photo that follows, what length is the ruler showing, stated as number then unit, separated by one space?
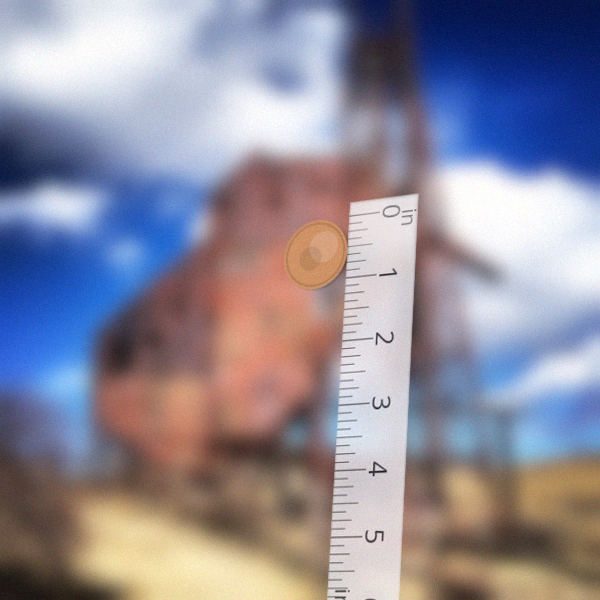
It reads 1.125 in
